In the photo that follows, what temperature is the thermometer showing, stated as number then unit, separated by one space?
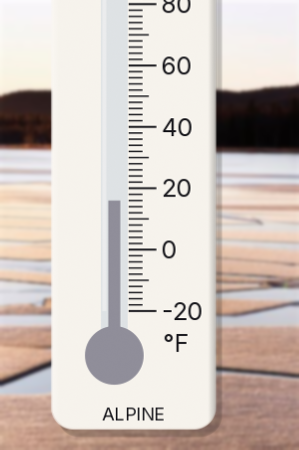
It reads 16 °F
